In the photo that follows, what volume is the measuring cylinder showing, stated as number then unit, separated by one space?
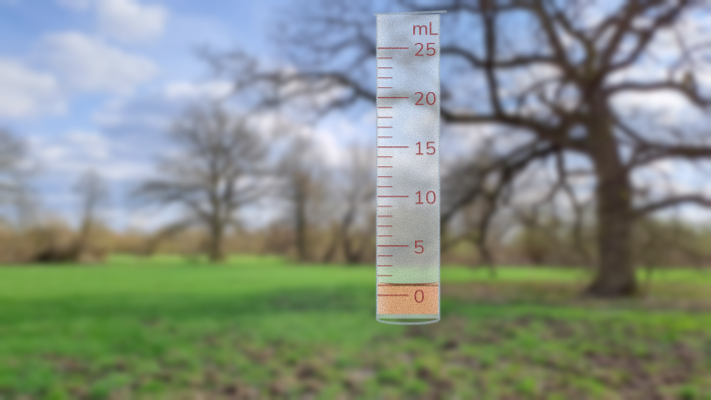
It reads 1 mL
